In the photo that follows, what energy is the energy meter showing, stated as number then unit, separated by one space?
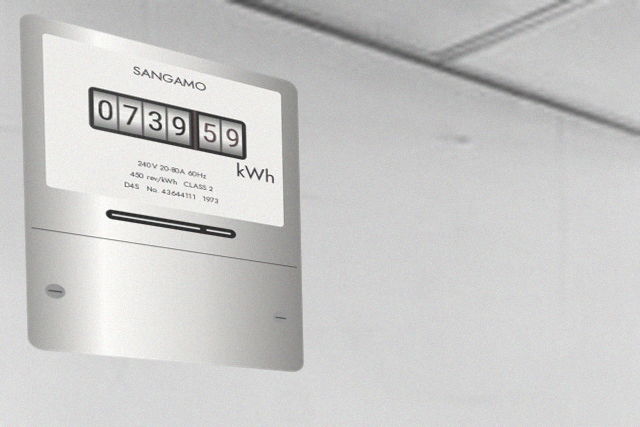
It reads 739.59 kWh
